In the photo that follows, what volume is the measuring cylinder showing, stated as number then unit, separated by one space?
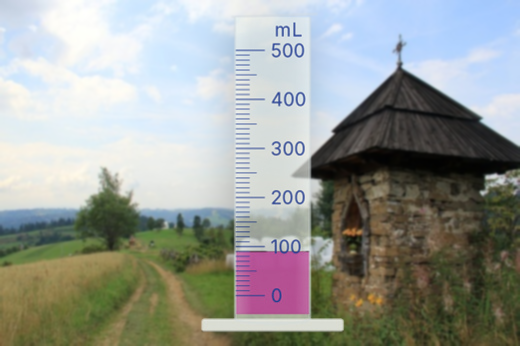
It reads 90 mL
